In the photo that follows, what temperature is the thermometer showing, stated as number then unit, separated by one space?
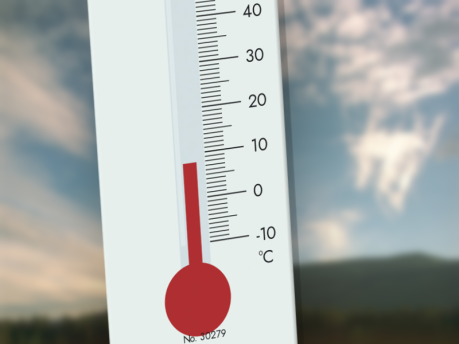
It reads 8 °C
